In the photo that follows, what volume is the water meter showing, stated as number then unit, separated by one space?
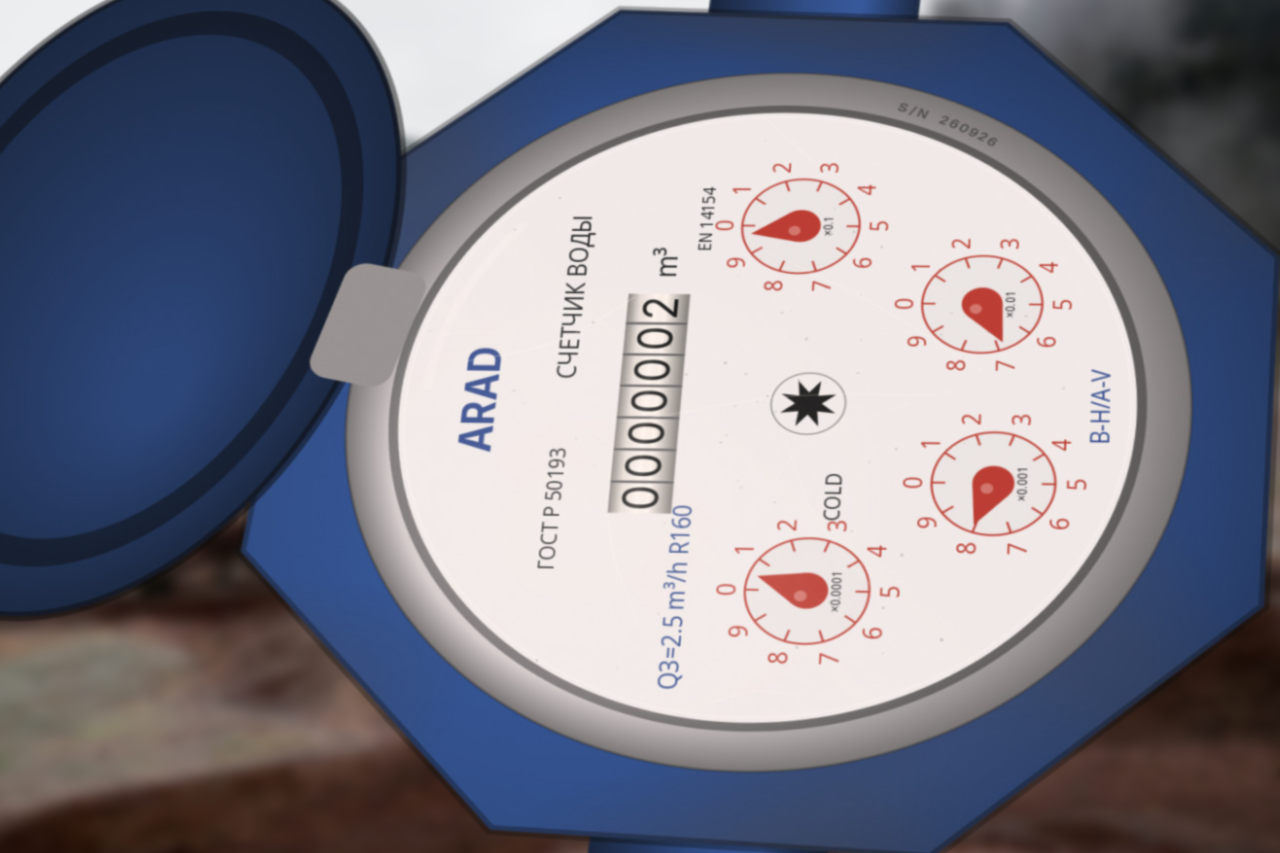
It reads 1.9680 m³
